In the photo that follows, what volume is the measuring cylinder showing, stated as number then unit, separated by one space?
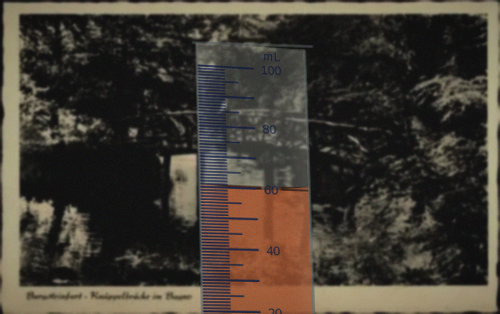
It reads 60 mL
